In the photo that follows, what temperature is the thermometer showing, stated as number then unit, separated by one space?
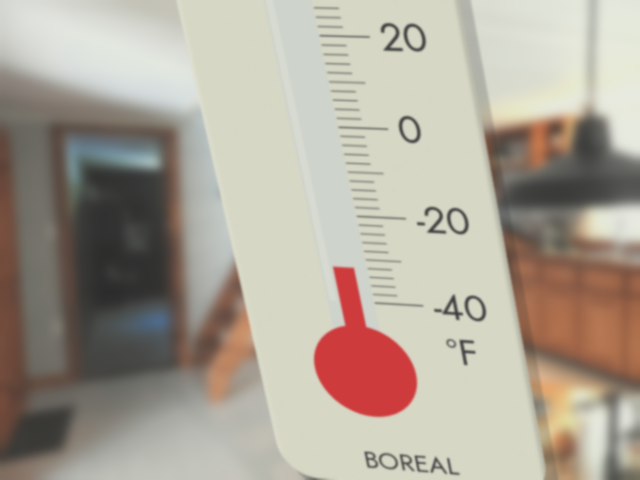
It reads -32 °F
